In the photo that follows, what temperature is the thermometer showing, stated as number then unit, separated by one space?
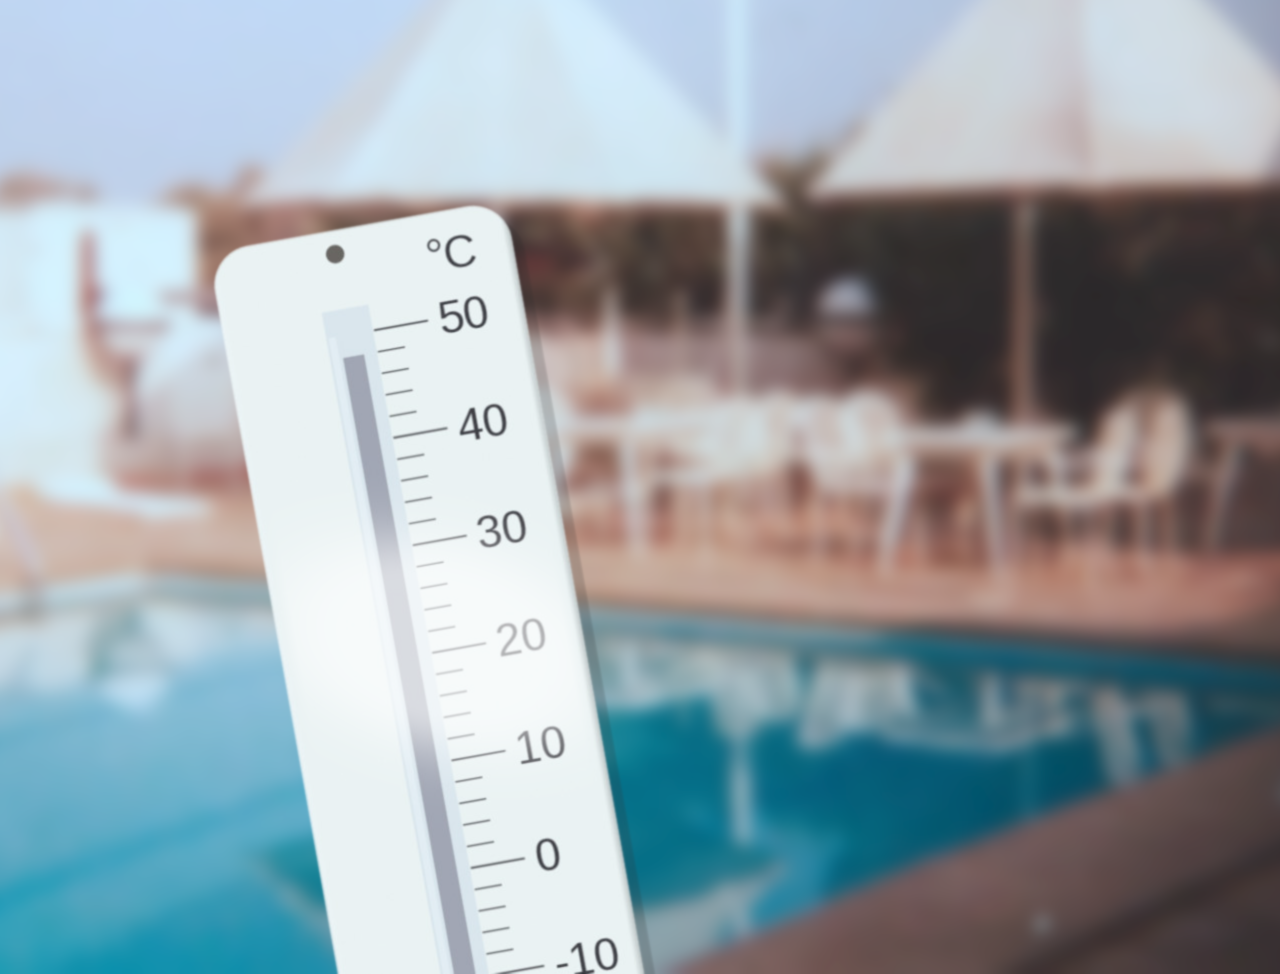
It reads 48 °C
